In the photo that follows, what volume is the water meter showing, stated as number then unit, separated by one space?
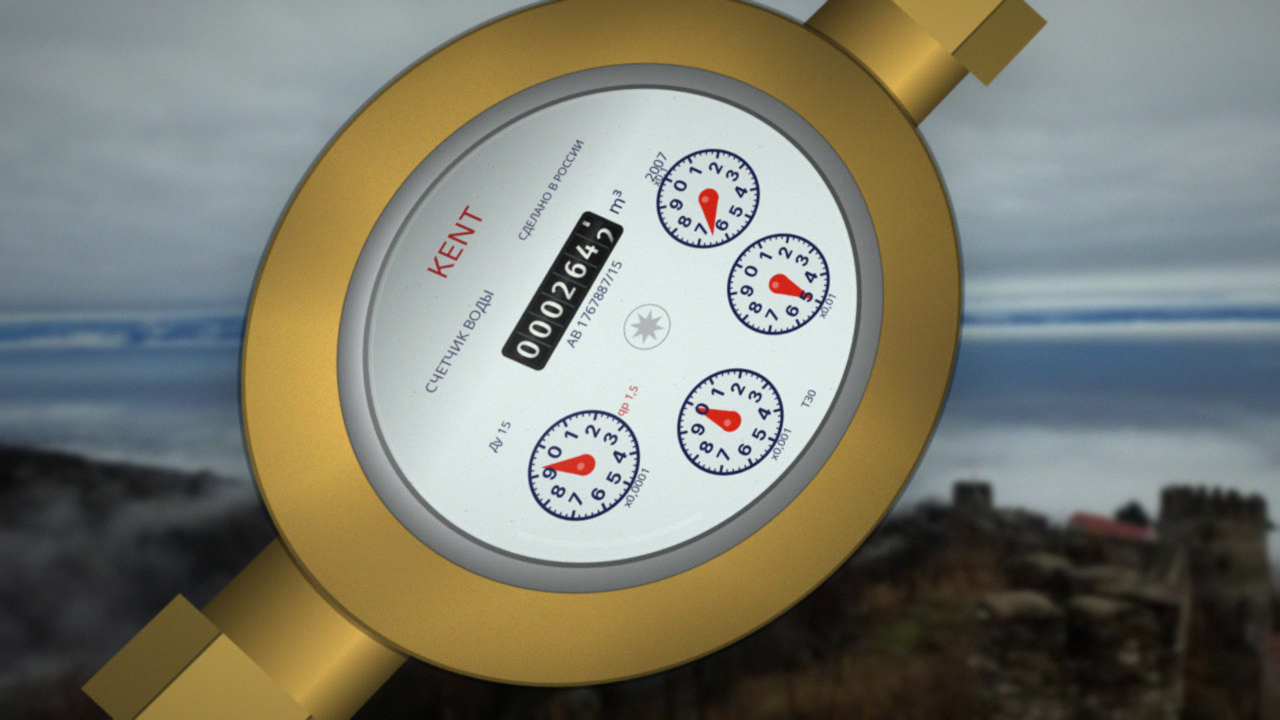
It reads 2641.6499 m³
